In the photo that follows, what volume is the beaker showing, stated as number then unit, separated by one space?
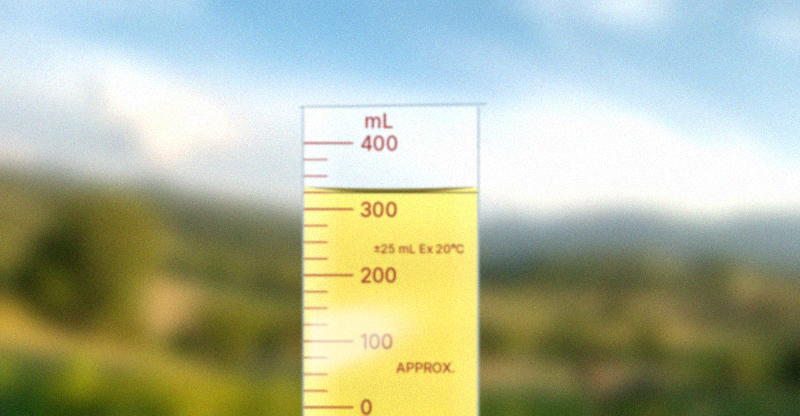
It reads 325 mL
